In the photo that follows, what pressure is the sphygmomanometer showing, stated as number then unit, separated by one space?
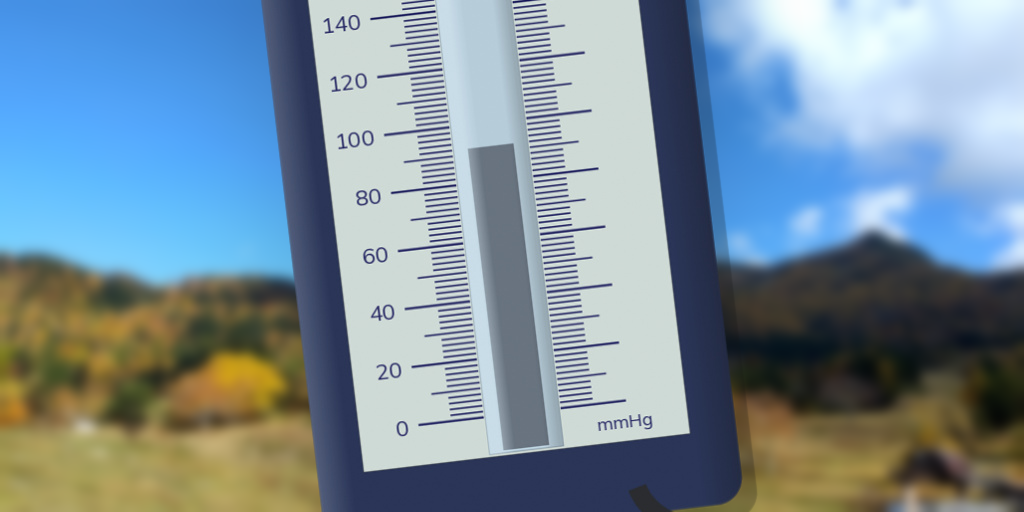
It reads 92 mmHg
